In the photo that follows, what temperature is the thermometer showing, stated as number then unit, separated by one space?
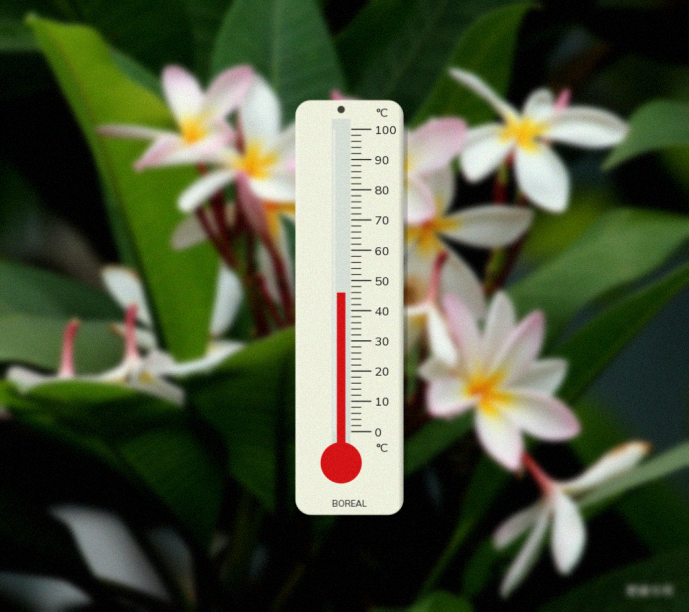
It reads 46 °C
